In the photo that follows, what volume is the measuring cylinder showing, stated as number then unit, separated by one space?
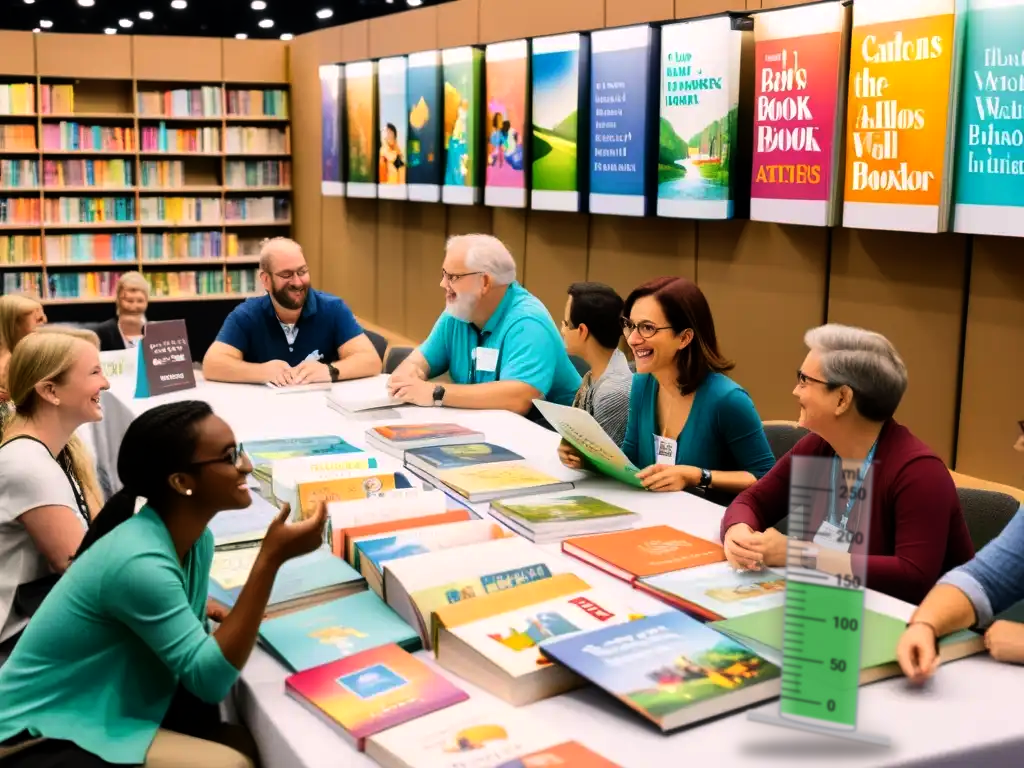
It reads 140 mL
